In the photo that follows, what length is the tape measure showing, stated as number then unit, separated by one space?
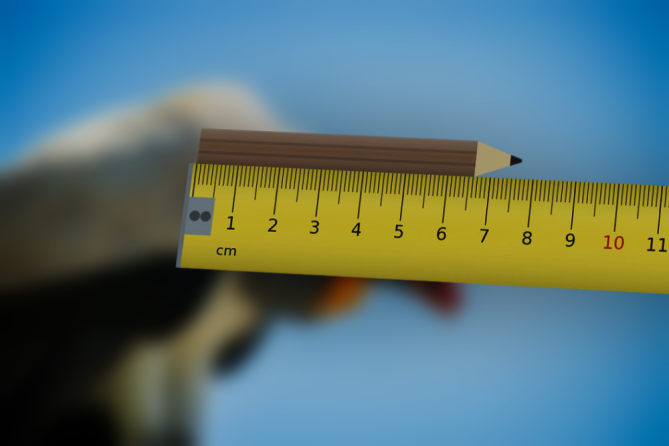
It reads 7.7 cm
